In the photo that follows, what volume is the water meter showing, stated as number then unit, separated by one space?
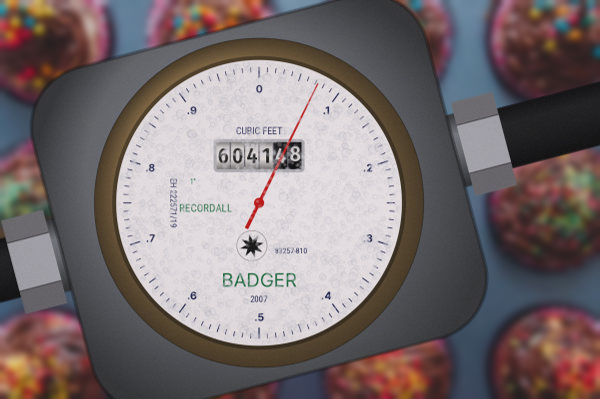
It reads 604148.07 ft³
